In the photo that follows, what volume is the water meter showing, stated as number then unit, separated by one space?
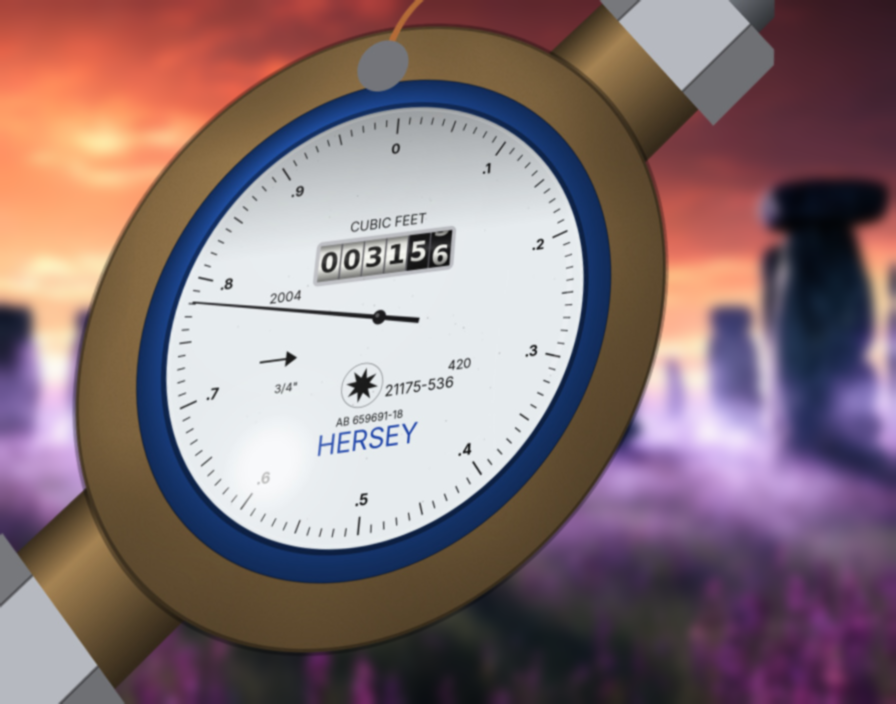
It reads 3155.78 ft³
